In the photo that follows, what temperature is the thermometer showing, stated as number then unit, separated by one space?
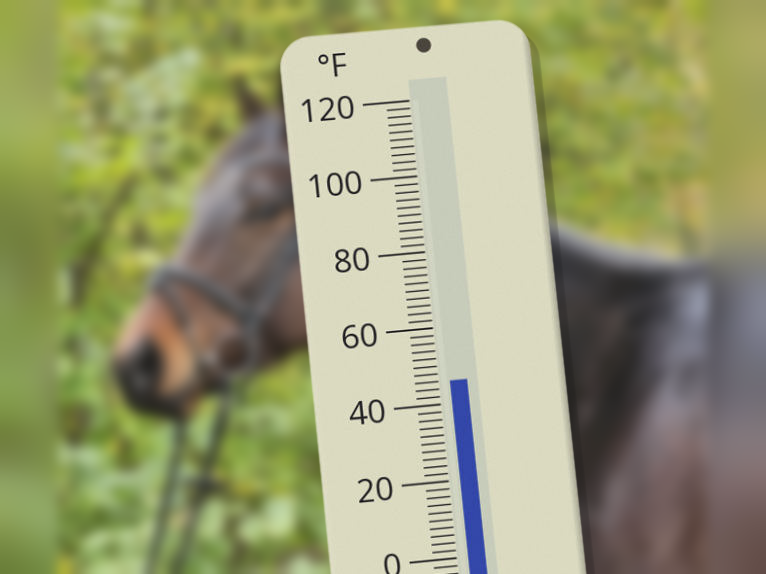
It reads 46 °F
